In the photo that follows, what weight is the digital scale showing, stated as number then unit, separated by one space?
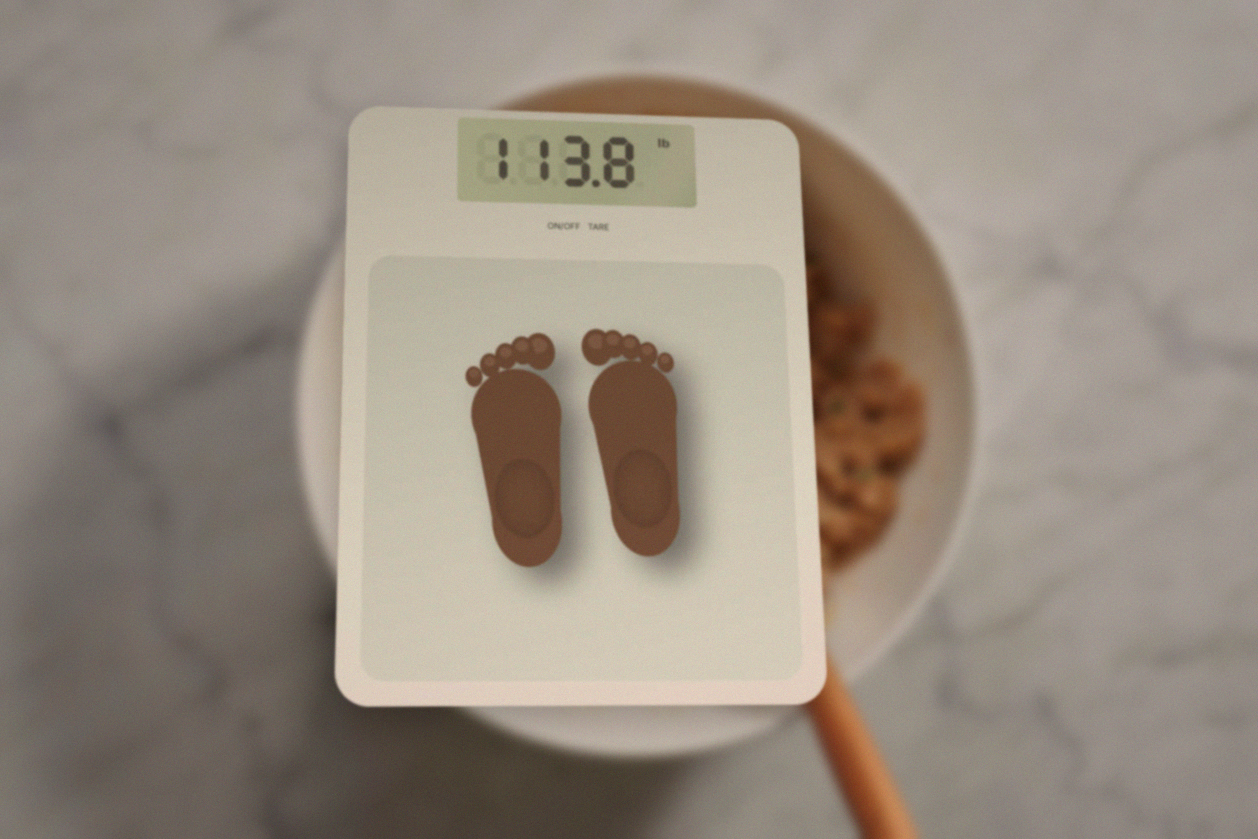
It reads 113.8 lb
